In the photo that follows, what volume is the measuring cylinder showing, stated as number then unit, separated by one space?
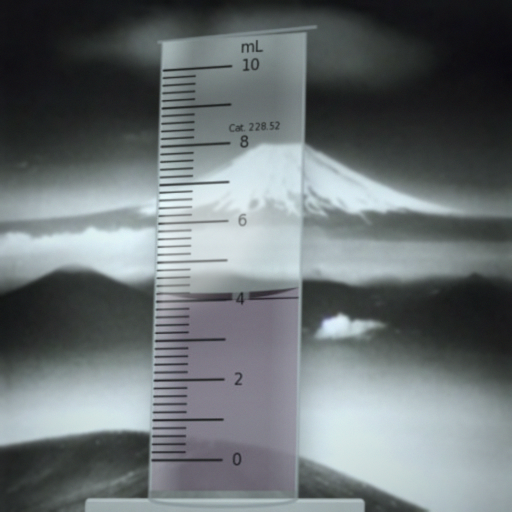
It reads 4 mL
